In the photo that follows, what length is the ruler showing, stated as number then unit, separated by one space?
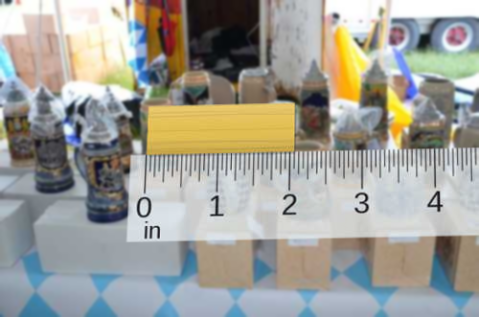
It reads 2.0625 in
